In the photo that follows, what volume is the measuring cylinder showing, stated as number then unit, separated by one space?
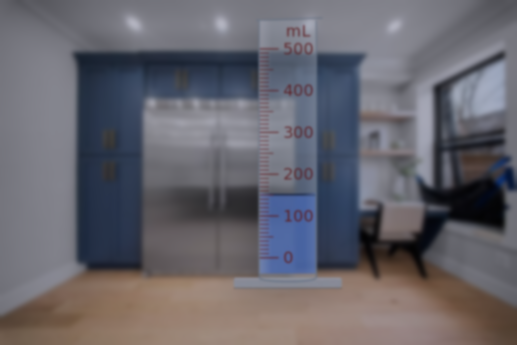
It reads 150 mL
